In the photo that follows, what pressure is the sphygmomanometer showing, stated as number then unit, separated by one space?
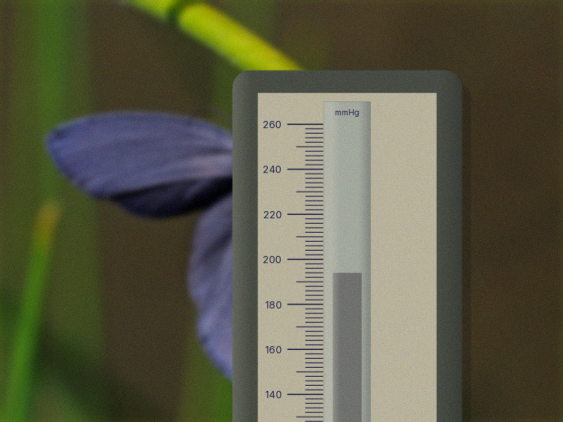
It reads 194 mmHg
